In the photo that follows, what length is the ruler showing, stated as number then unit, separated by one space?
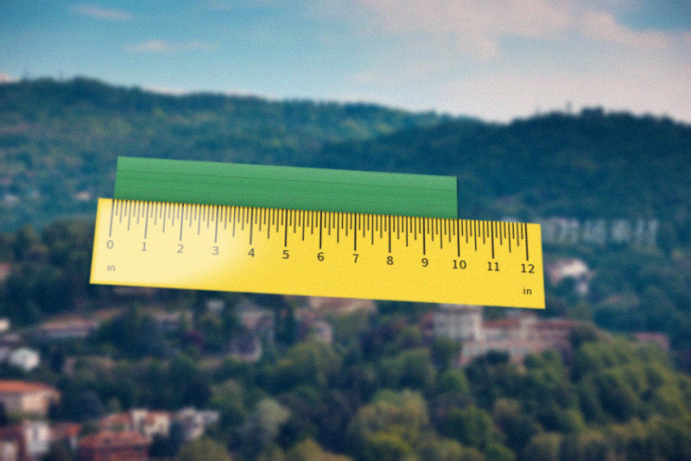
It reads 10 in
